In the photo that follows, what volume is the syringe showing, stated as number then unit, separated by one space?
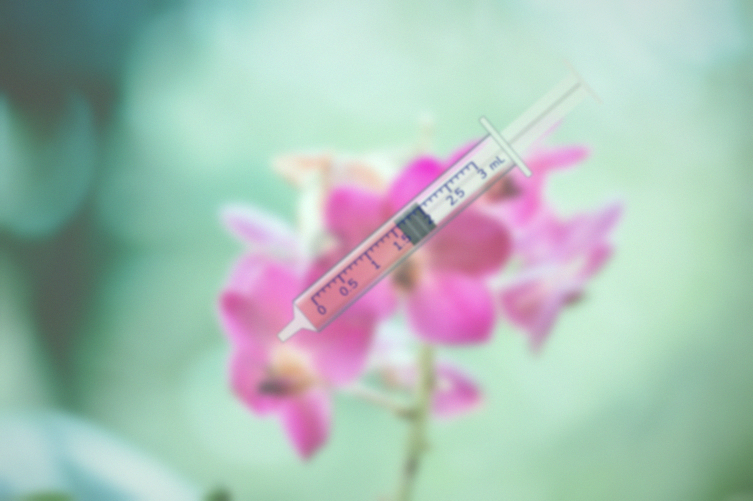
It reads 1.6 mL
